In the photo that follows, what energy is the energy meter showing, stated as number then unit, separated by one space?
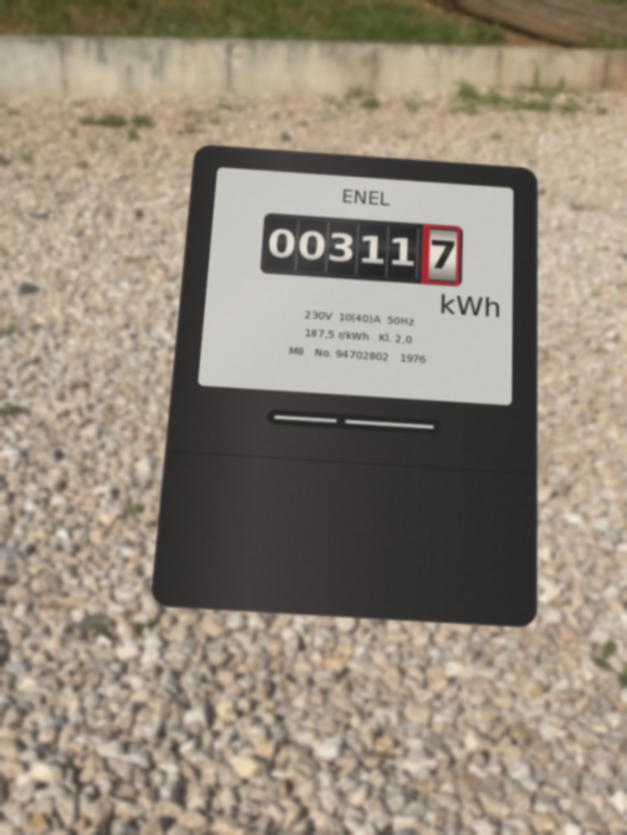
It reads 311.7 kWh
